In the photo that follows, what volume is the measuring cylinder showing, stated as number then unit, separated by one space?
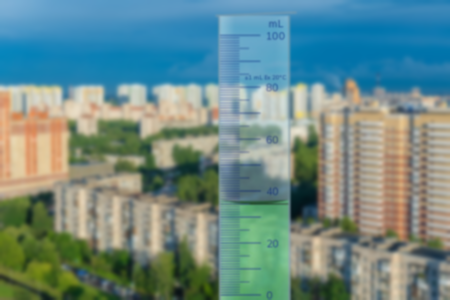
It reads 35 mL
